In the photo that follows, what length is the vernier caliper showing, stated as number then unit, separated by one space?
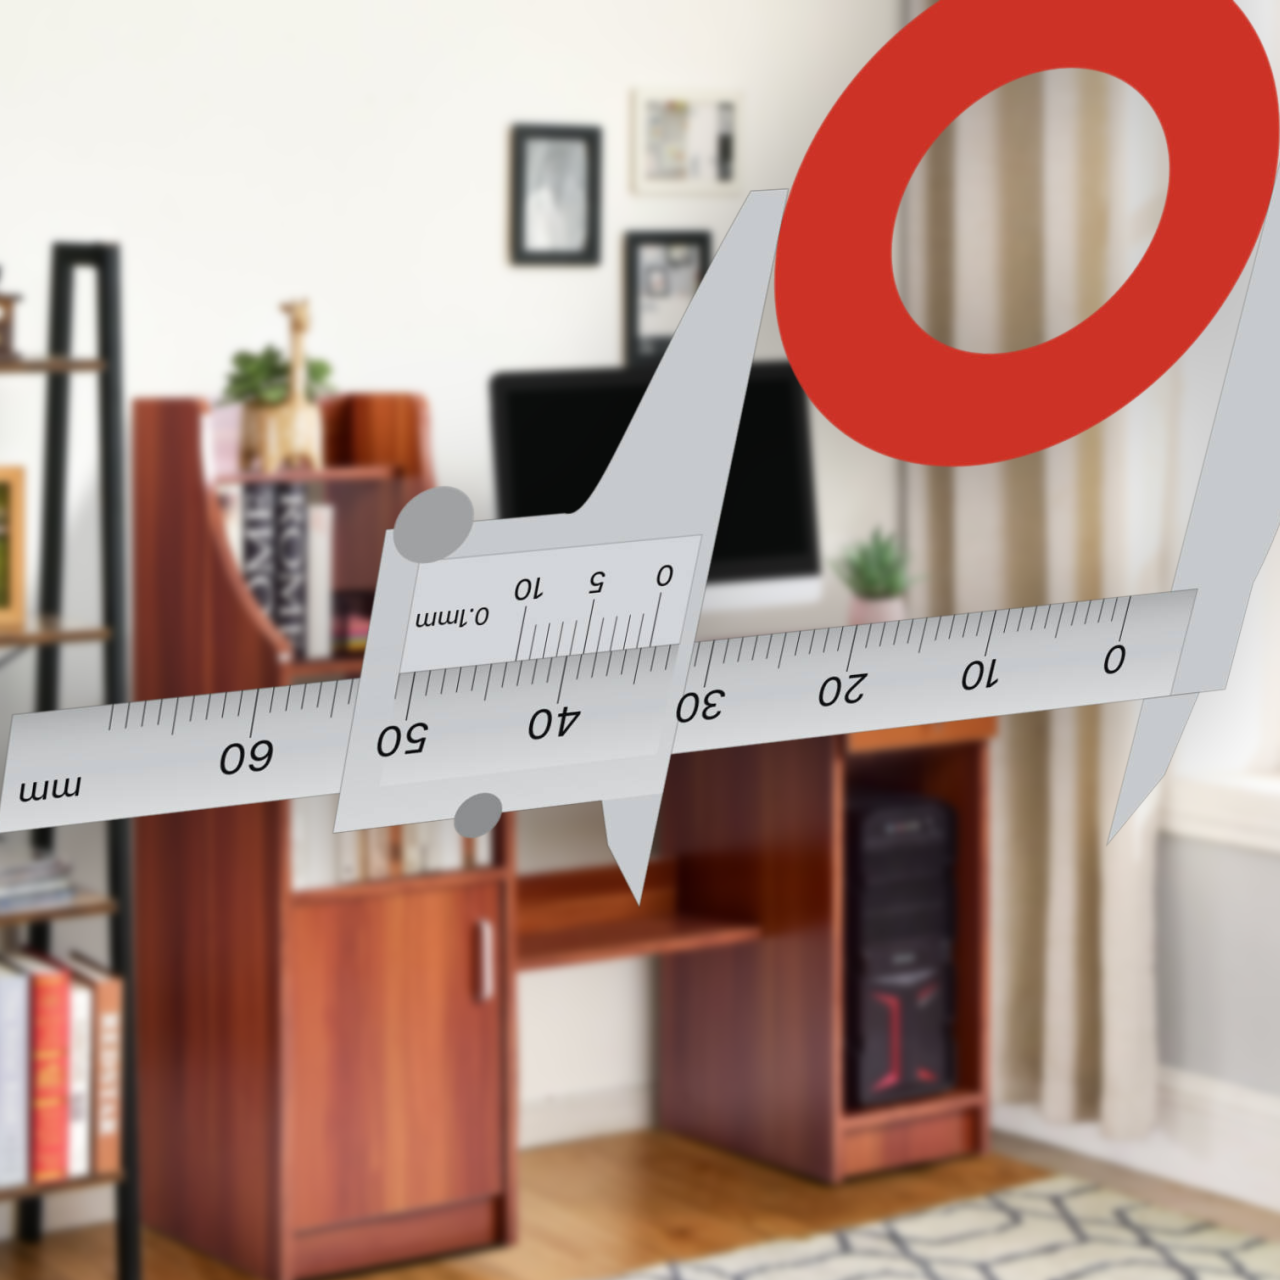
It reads 34.4 mm
